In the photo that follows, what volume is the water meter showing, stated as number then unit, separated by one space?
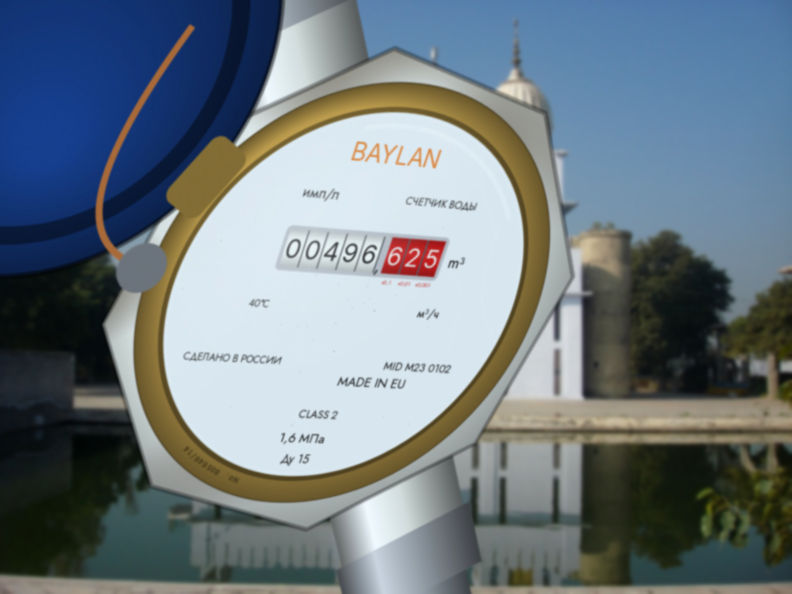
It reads 496.625 m³
